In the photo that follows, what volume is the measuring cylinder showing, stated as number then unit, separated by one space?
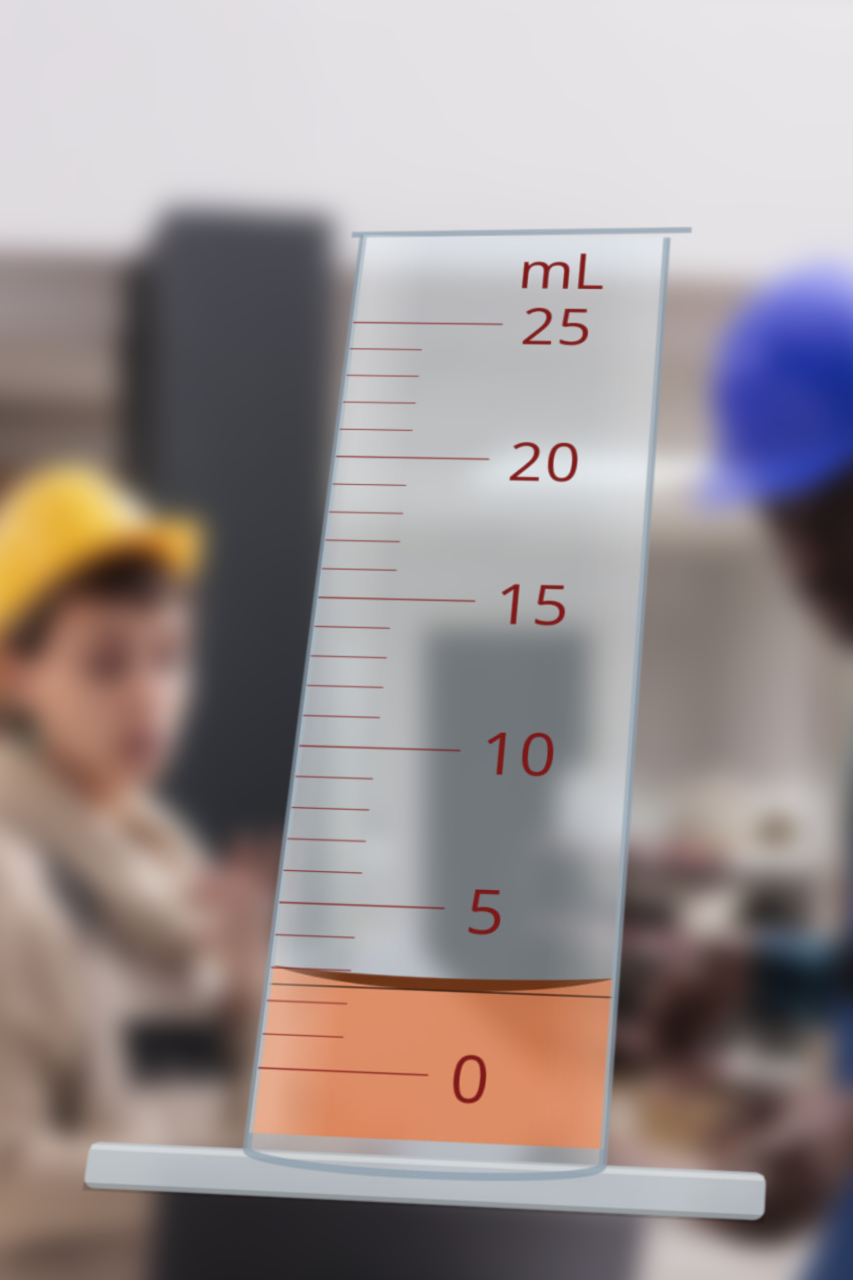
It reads 2.5 mL
